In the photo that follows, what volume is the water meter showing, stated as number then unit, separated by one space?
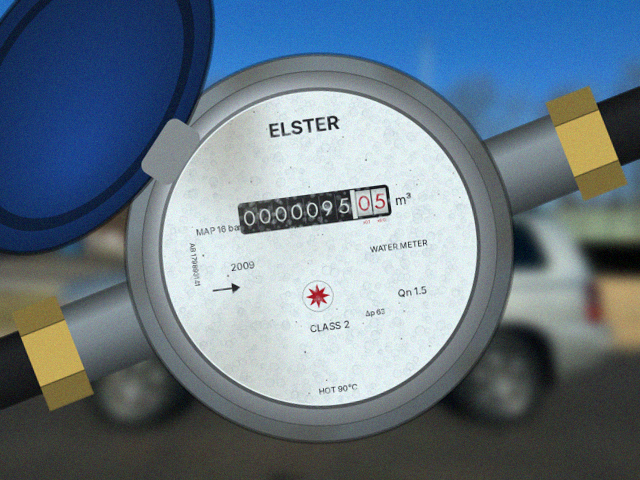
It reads 95.05 m³
